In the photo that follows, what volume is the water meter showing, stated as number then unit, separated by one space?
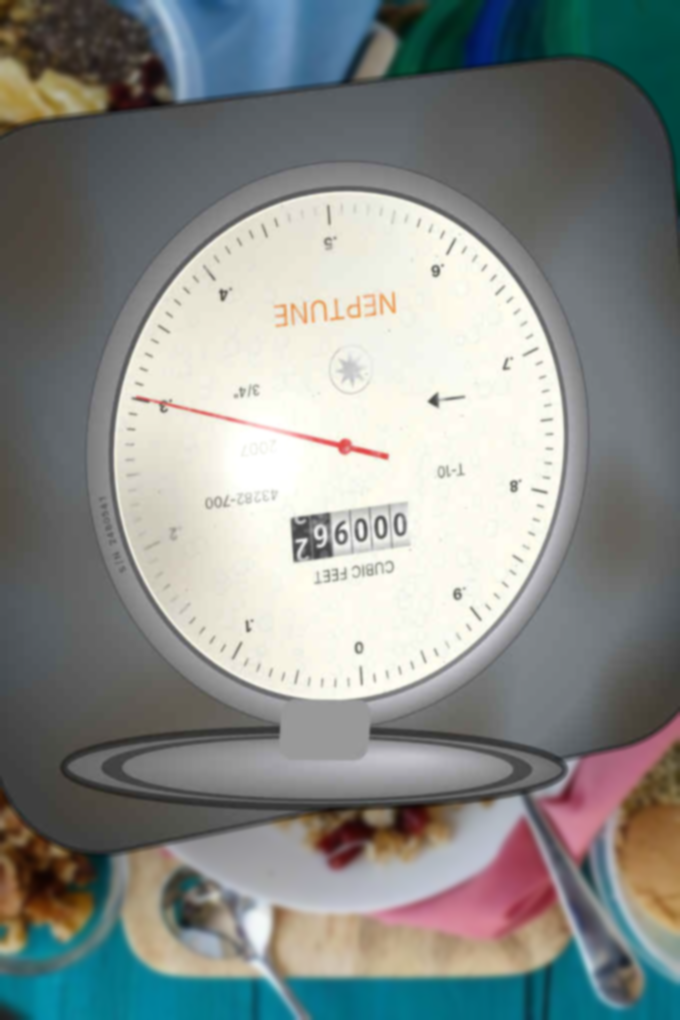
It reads 962.30 ft³
